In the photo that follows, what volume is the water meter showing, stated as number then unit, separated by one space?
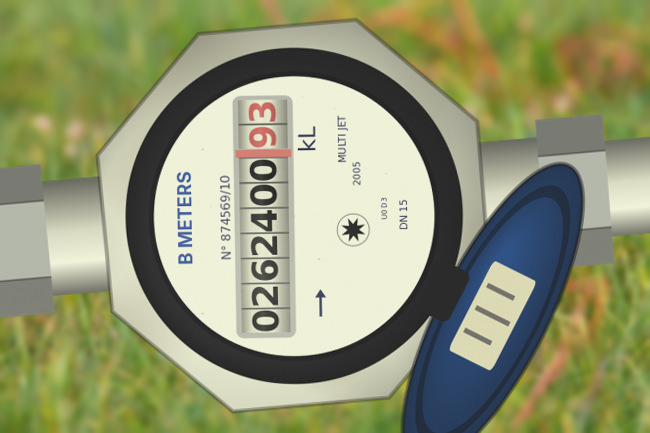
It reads 262400.93 kL
